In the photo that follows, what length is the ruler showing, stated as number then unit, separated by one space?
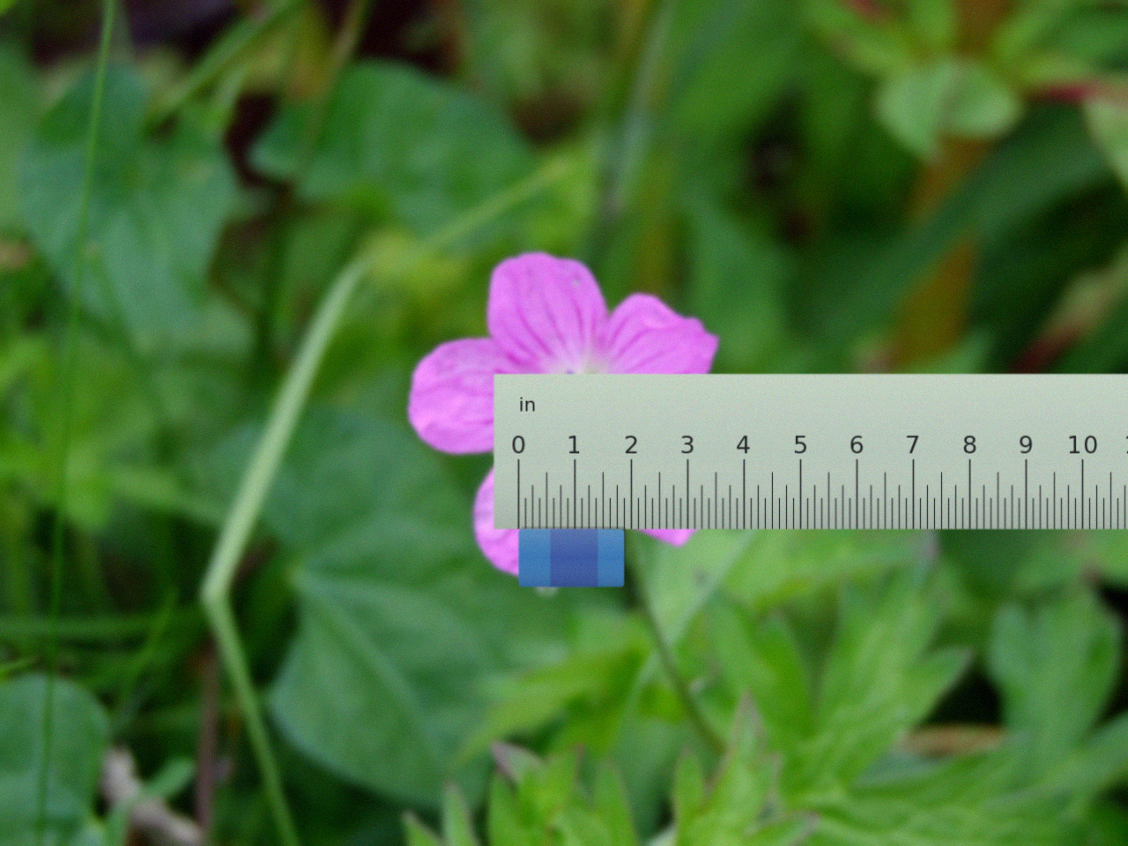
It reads 1.875 in
